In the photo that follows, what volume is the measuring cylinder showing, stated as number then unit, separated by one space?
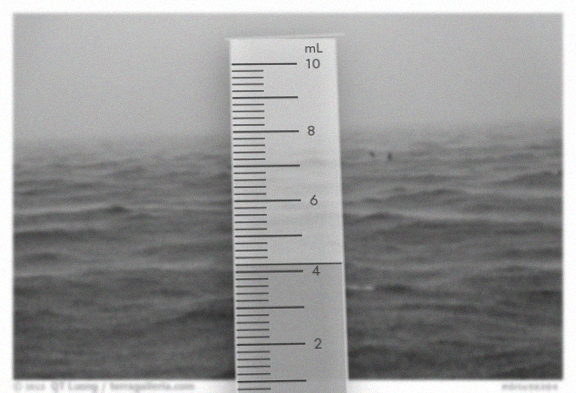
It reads 4.2 mL
